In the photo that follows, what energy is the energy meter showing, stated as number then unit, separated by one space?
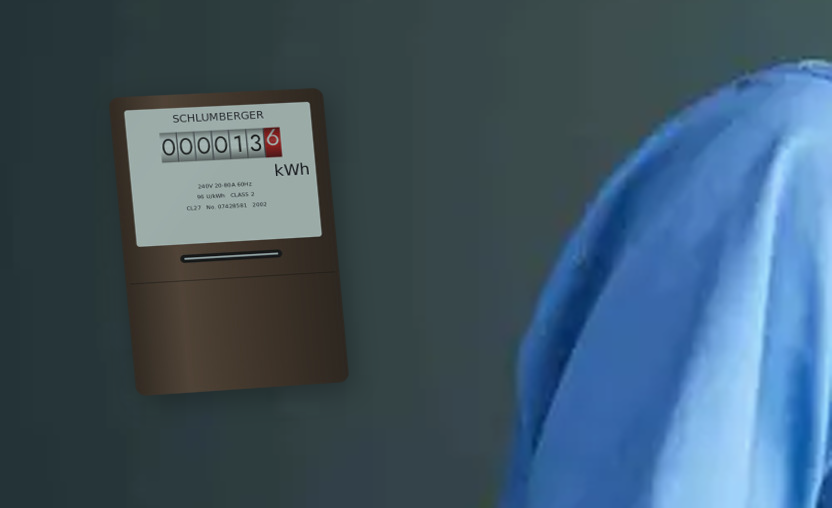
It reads 13.6 kWh
